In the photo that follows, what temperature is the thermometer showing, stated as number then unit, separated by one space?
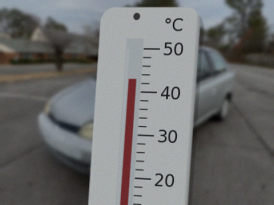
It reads 43 °C
